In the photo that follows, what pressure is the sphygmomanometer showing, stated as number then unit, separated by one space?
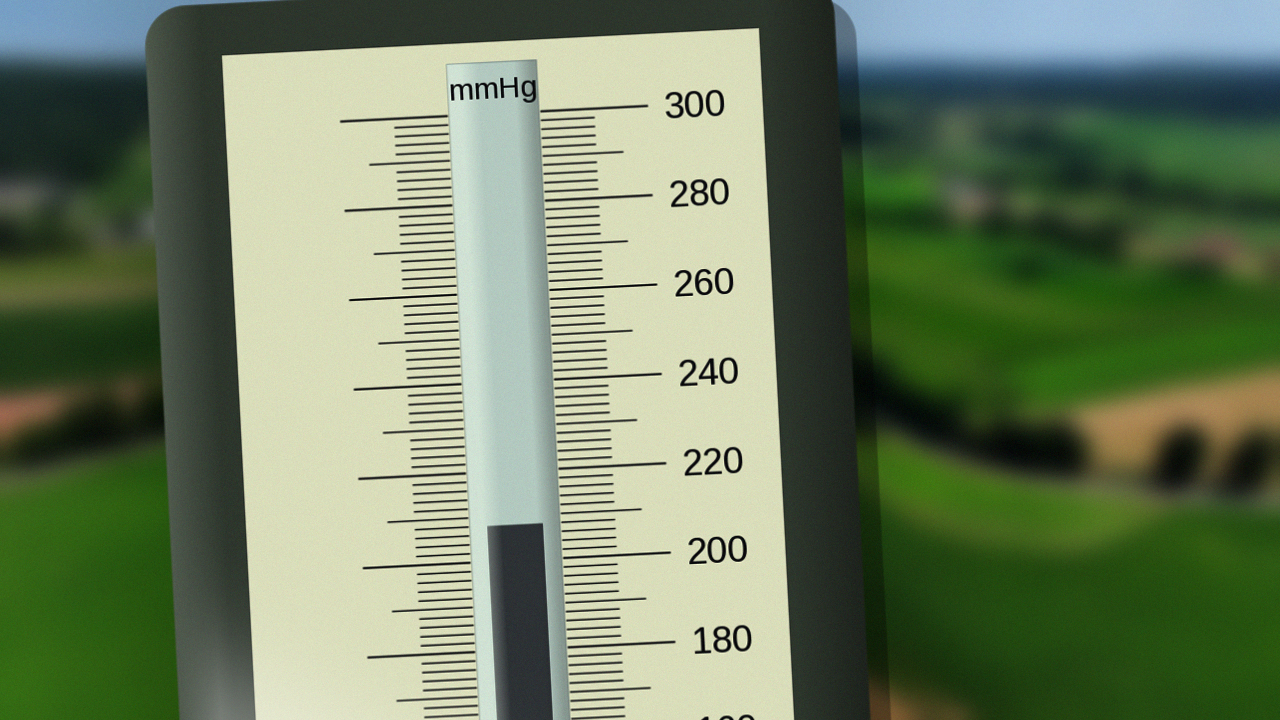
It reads 208 mmHg
